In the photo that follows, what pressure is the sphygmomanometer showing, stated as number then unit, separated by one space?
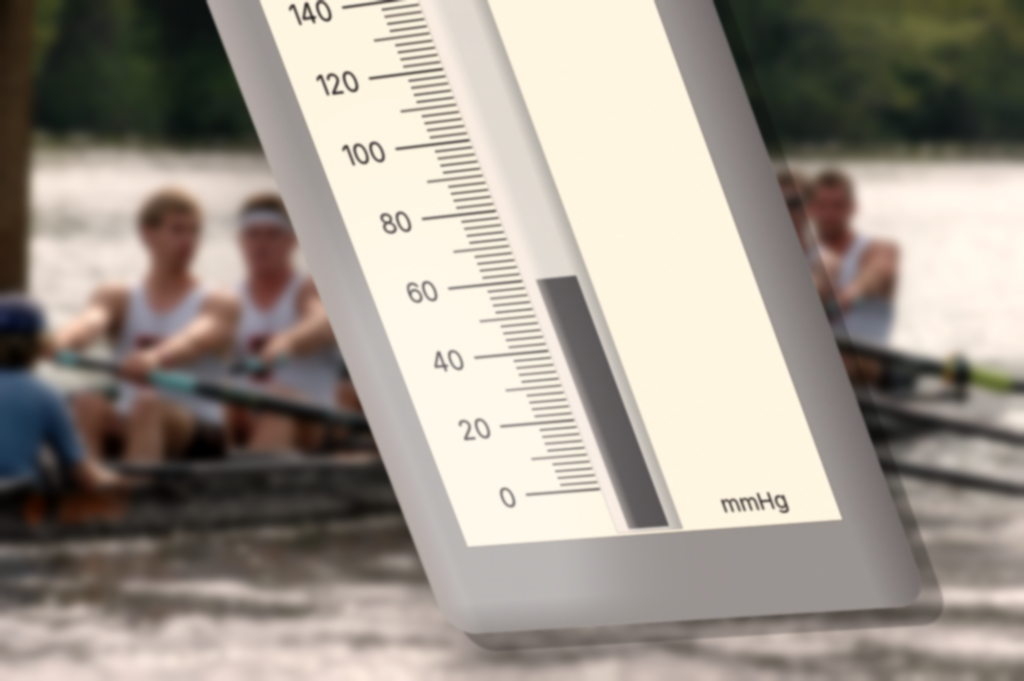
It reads 60 mmHg
